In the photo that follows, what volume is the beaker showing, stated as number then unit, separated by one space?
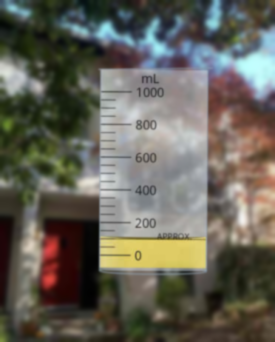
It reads 100 mL
